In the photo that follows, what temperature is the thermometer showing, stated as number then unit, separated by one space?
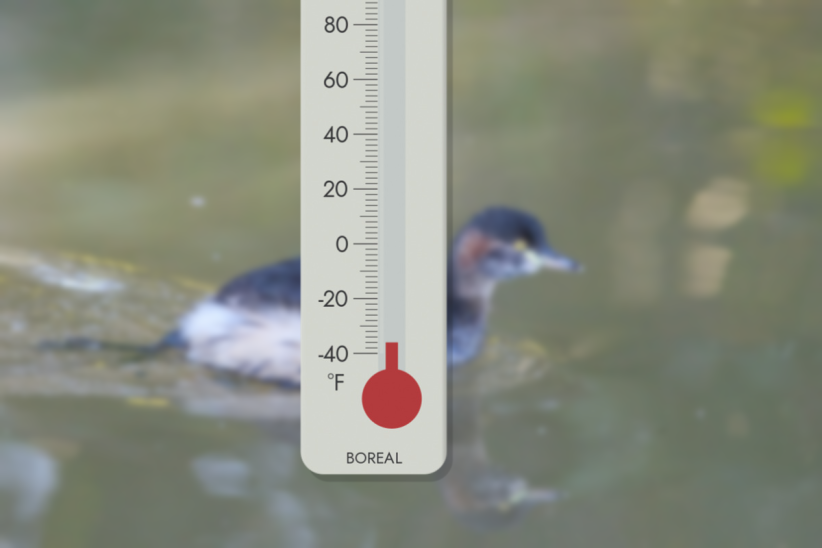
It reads -36 °F
